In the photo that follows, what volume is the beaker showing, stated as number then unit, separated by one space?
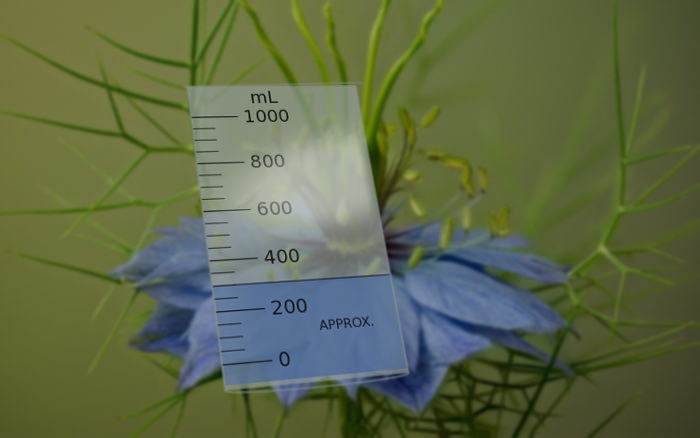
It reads 300 mL
